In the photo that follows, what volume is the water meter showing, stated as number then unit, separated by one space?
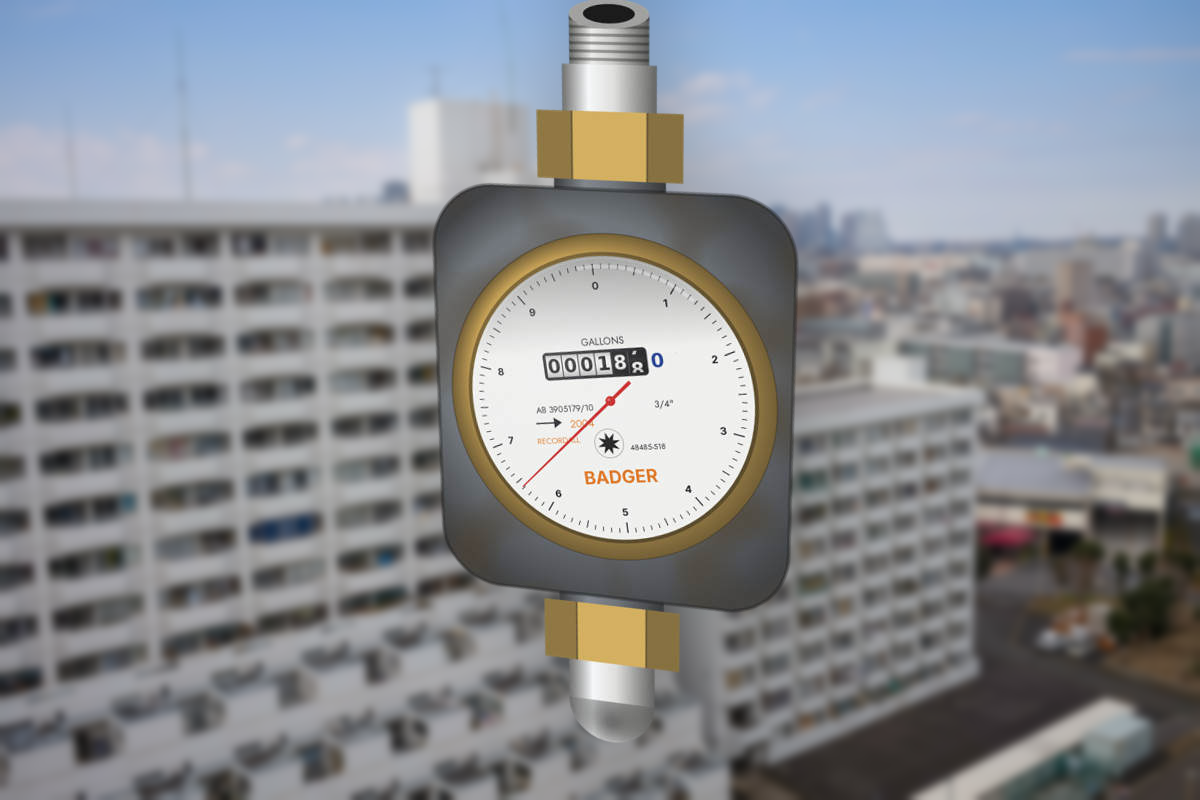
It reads 1876.4 gal
